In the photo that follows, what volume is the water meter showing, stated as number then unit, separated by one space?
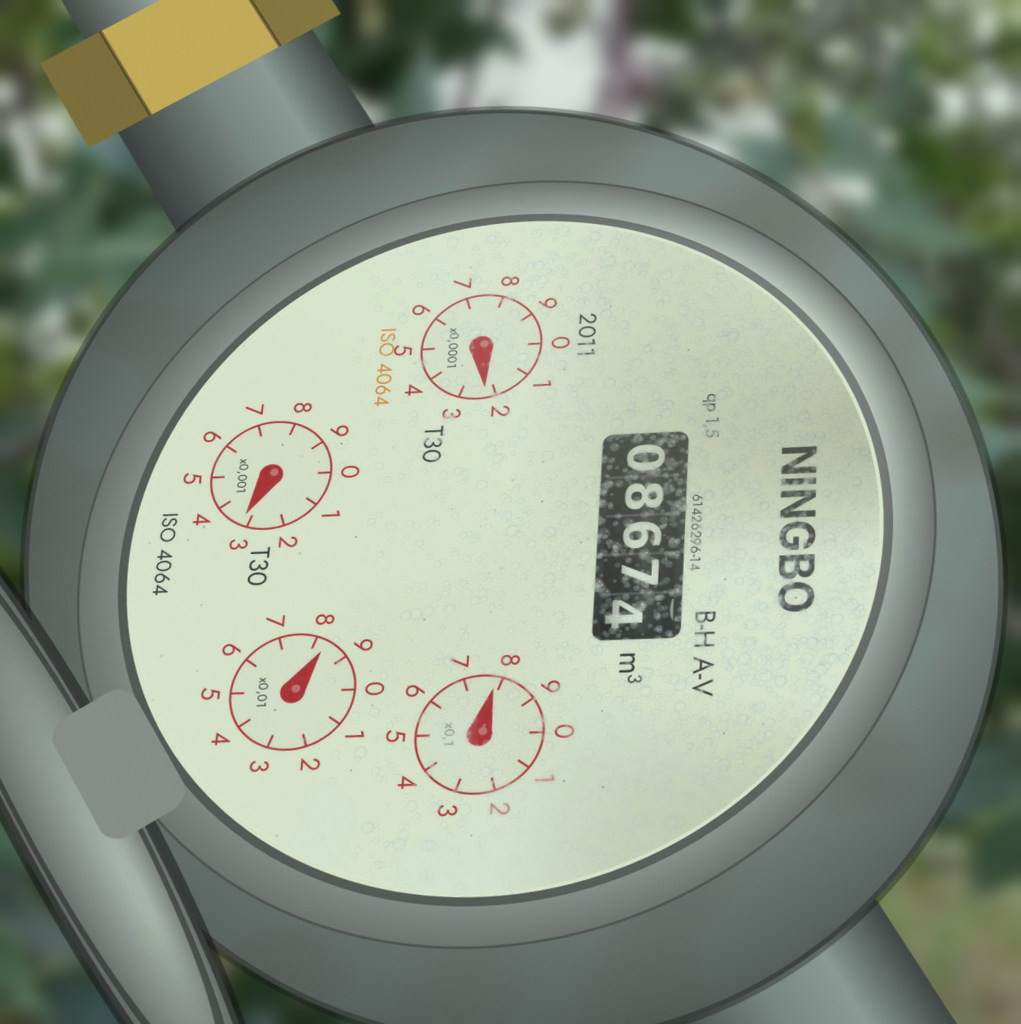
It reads 8673.7832 m³
